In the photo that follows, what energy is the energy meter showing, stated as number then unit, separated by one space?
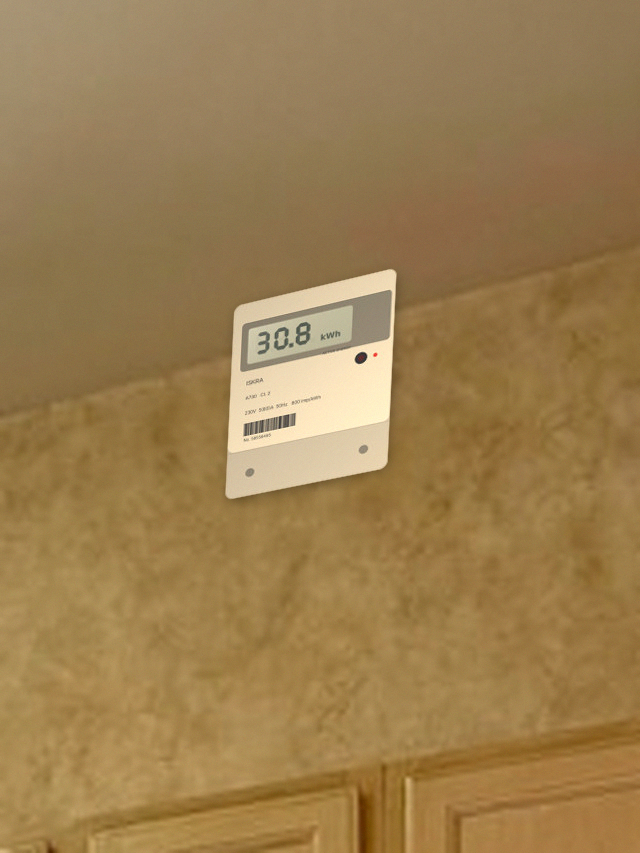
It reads 30.8 kWh
